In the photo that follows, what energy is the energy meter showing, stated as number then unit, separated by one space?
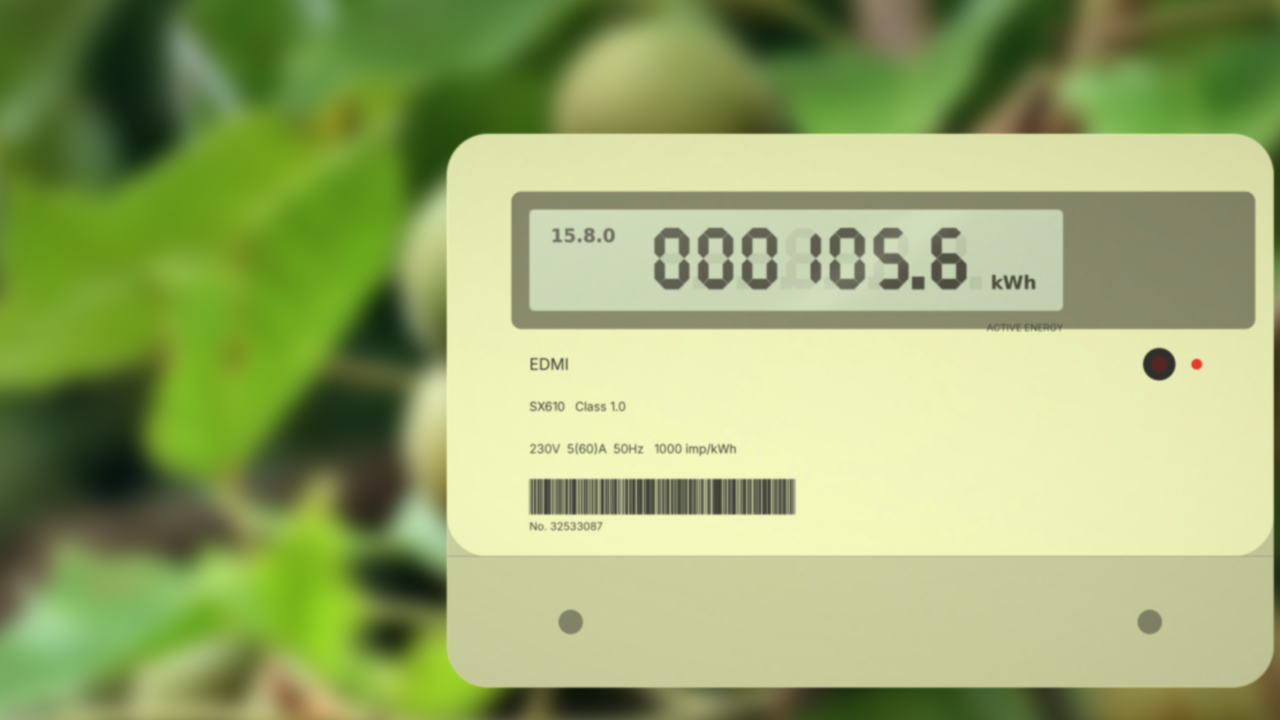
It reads 105.6 kWh
